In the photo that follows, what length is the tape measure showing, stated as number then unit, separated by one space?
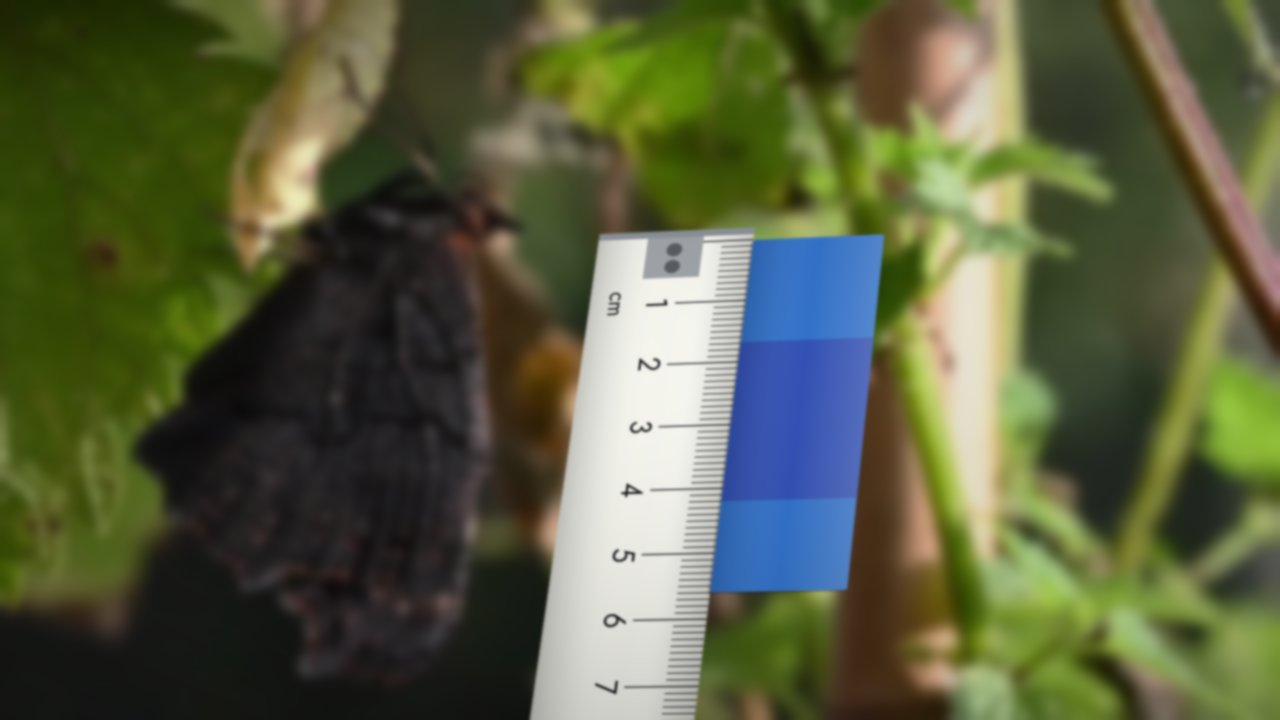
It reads 5.6 cm
